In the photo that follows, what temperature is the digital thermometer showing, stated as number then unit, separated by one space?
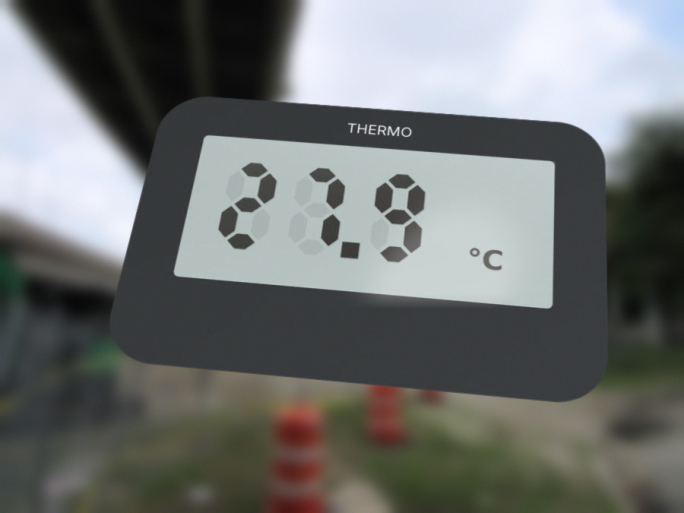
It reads 27.9 °C
